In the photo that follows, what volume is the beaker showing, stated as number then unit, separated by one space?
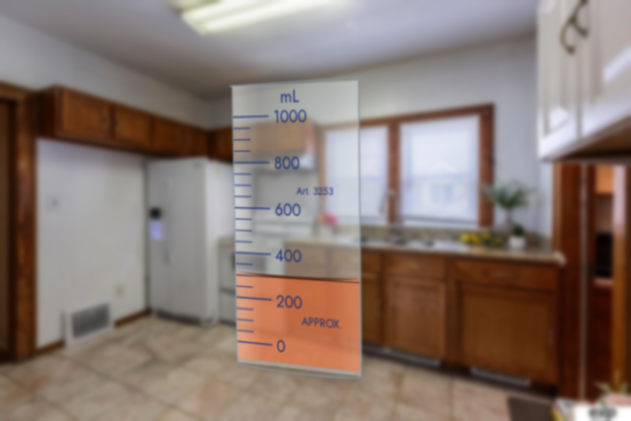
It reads 300 mL
